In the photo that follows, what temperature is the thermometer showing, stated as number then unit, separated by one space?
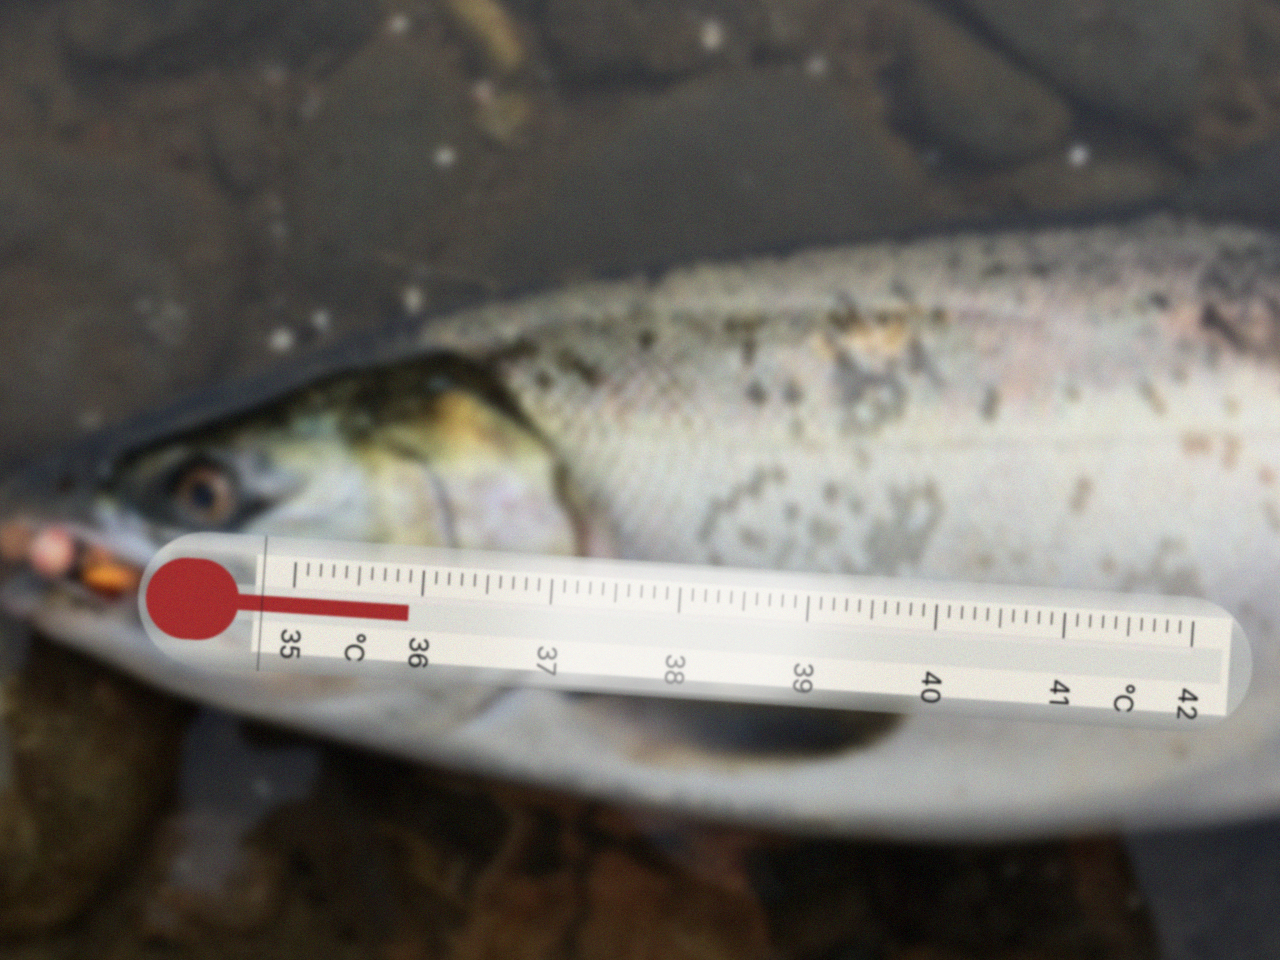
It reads 35.9 °C
